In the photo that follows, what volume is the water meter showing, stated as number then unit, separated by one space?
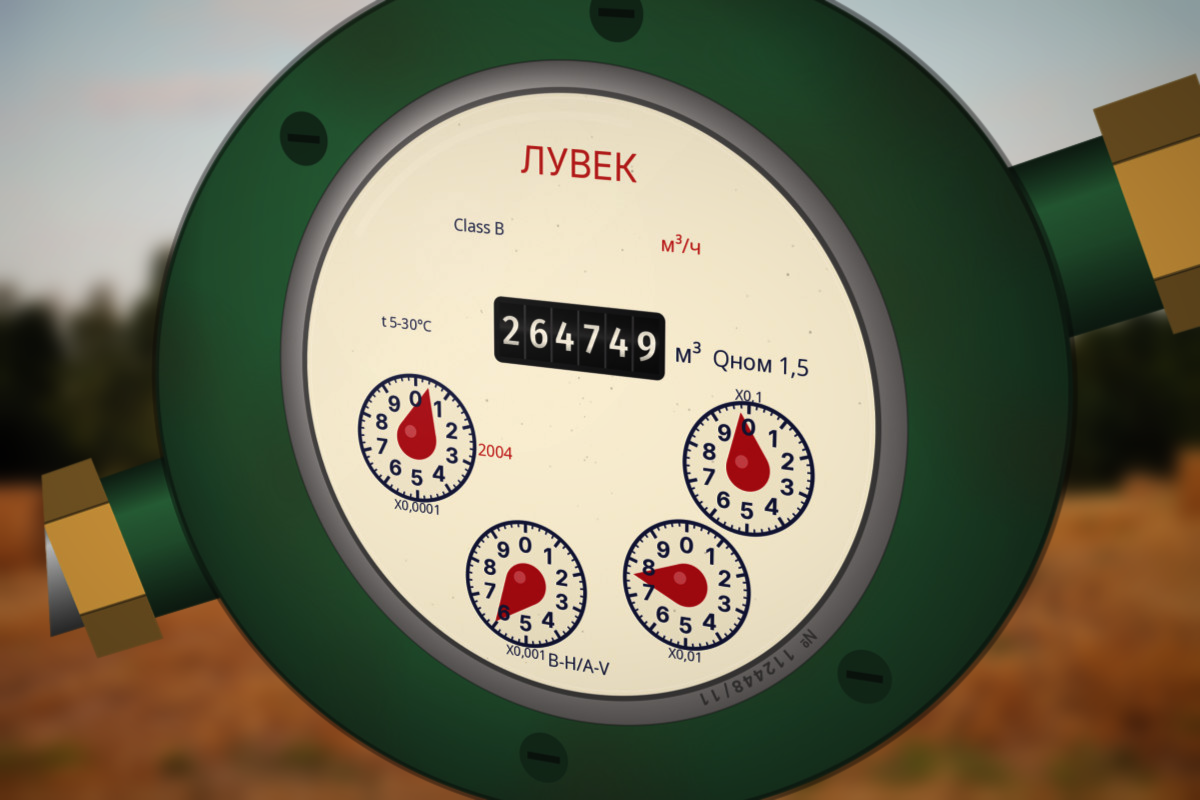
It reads 264748.9760 m³
